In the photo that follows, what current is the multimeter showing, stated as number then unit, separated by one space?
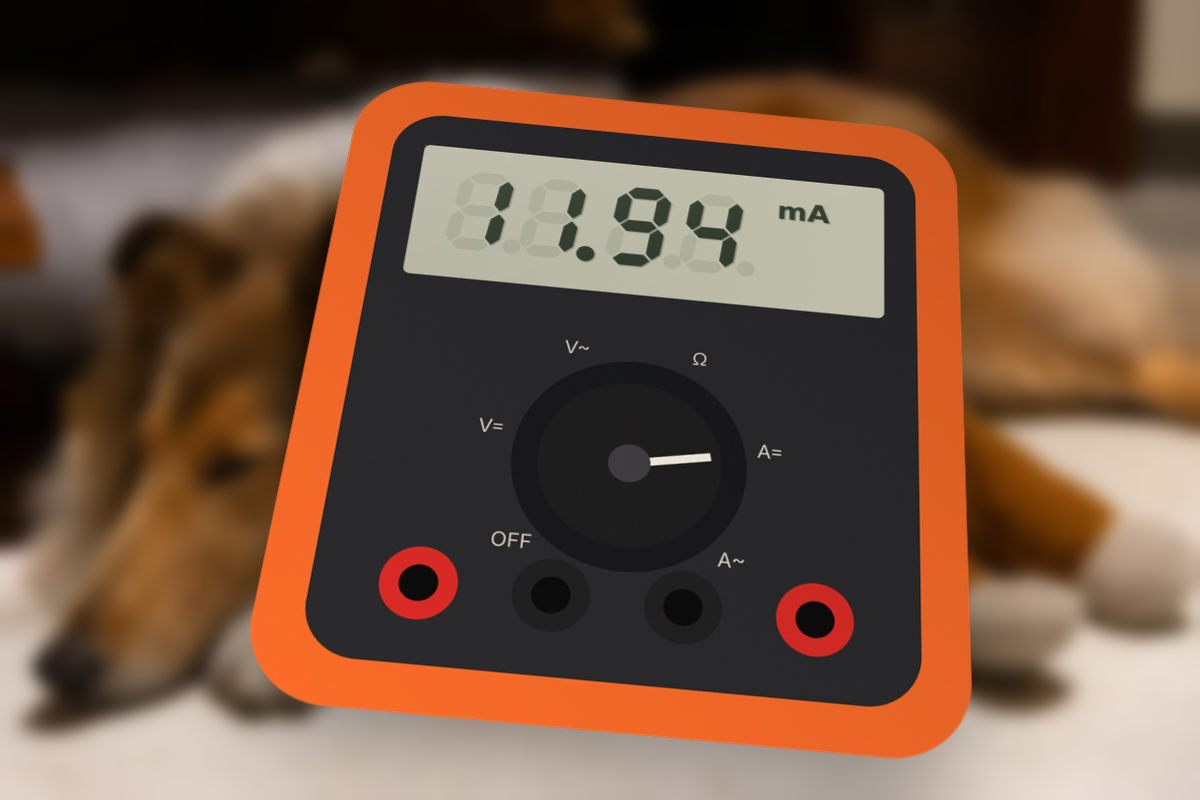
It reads 11.94 mA
